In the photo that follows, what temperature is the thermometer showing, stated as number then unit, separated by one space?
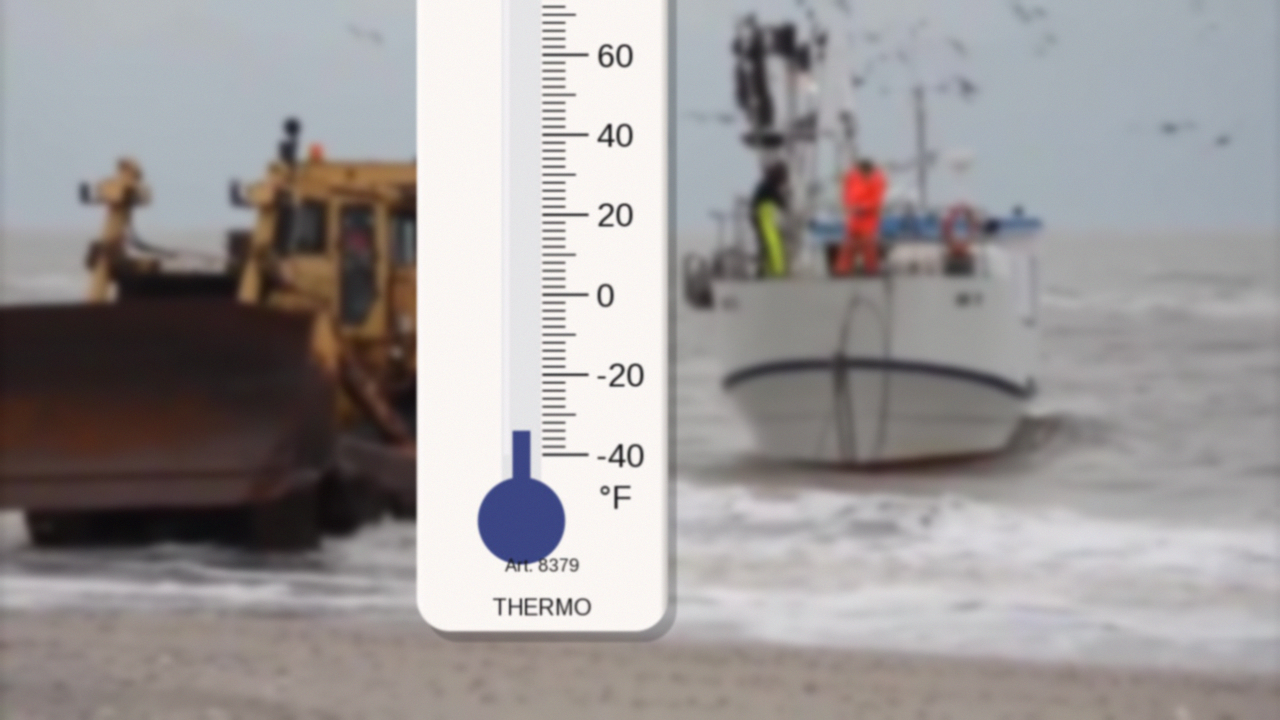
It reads -34 °F
